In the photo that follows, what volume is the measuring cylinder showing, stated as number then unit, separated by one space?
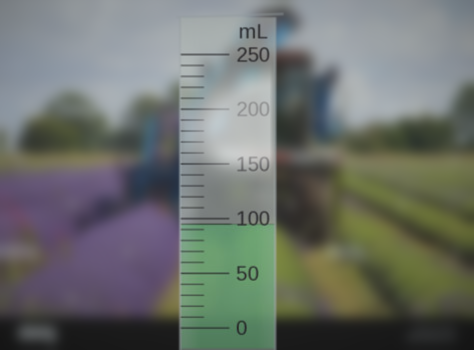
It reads 95 mL
